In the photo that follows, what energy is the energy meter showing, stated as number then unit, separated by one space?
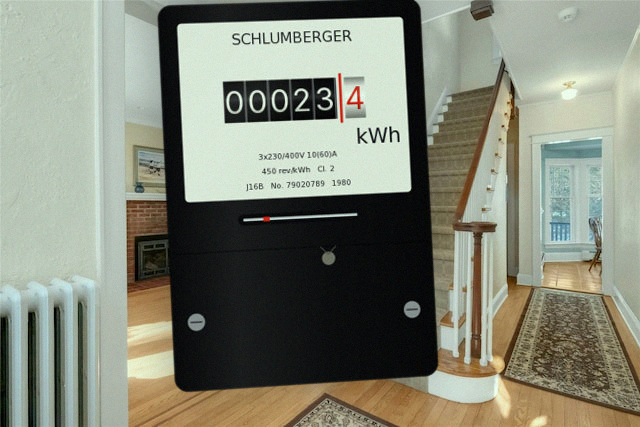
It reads 23.4 kWh
